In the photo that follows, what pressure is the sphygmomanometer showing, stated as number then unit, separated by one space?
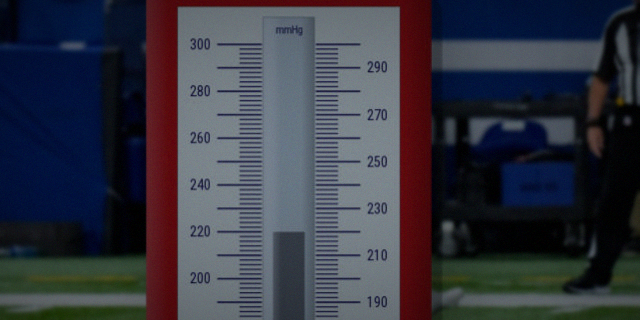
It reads 220 mmHg
